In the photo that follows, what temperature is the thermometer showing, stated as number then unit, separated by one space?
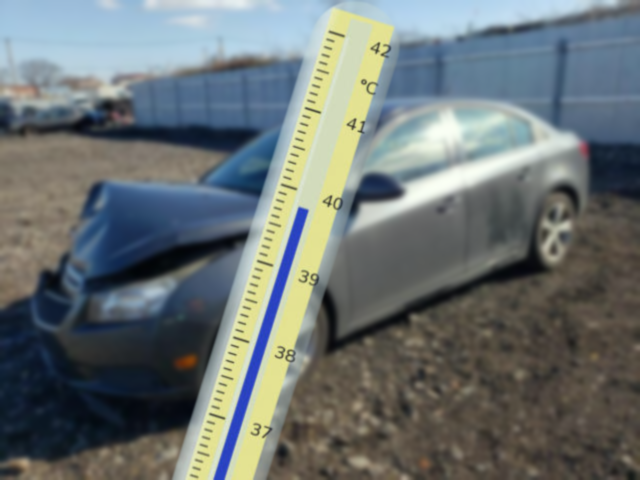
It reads 39.8 °C
